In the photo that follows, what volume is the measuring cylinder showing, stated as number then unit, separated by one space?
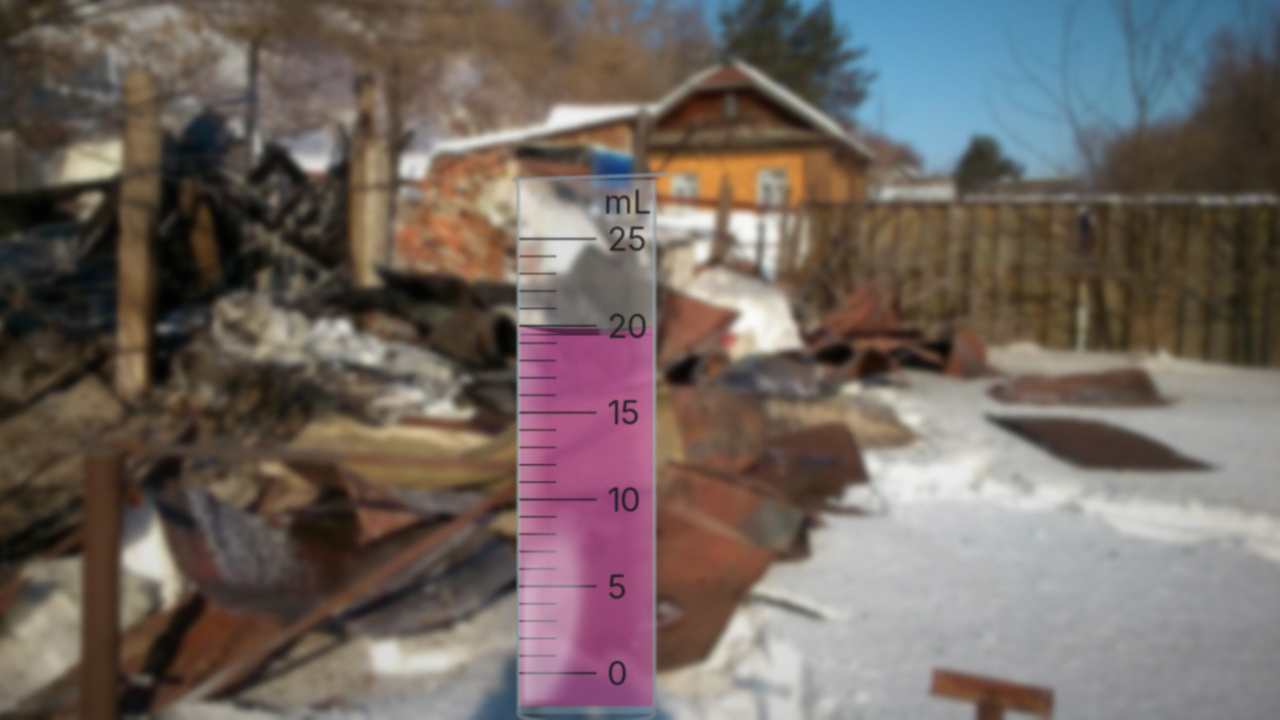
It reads 19.5 mL
